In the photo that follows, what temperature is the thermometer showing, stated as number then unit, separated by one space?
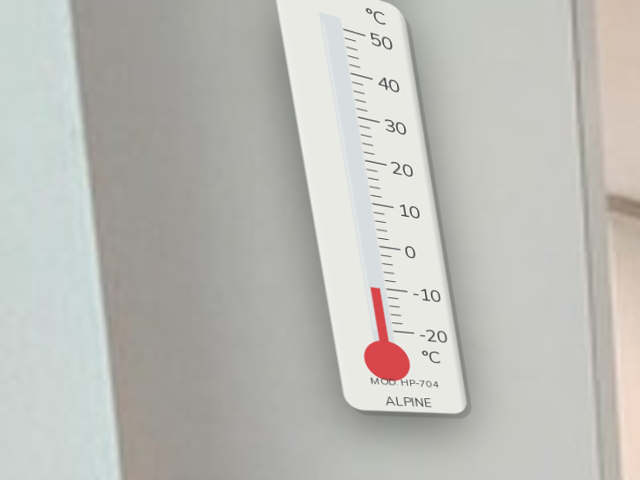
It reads -10 °C
